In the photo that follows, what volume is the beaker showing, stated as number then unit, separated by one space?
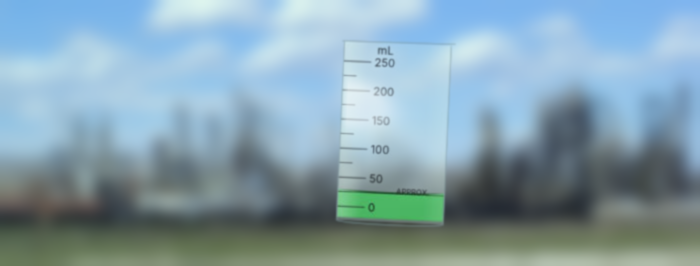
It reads 25 mL
